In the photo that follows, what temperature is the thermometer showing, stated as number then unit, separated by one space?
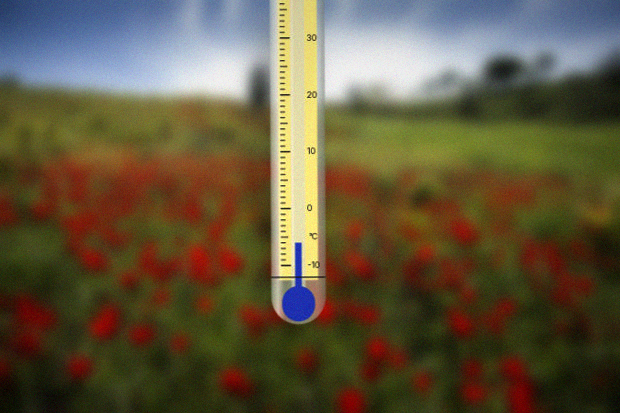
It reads -6 °C
